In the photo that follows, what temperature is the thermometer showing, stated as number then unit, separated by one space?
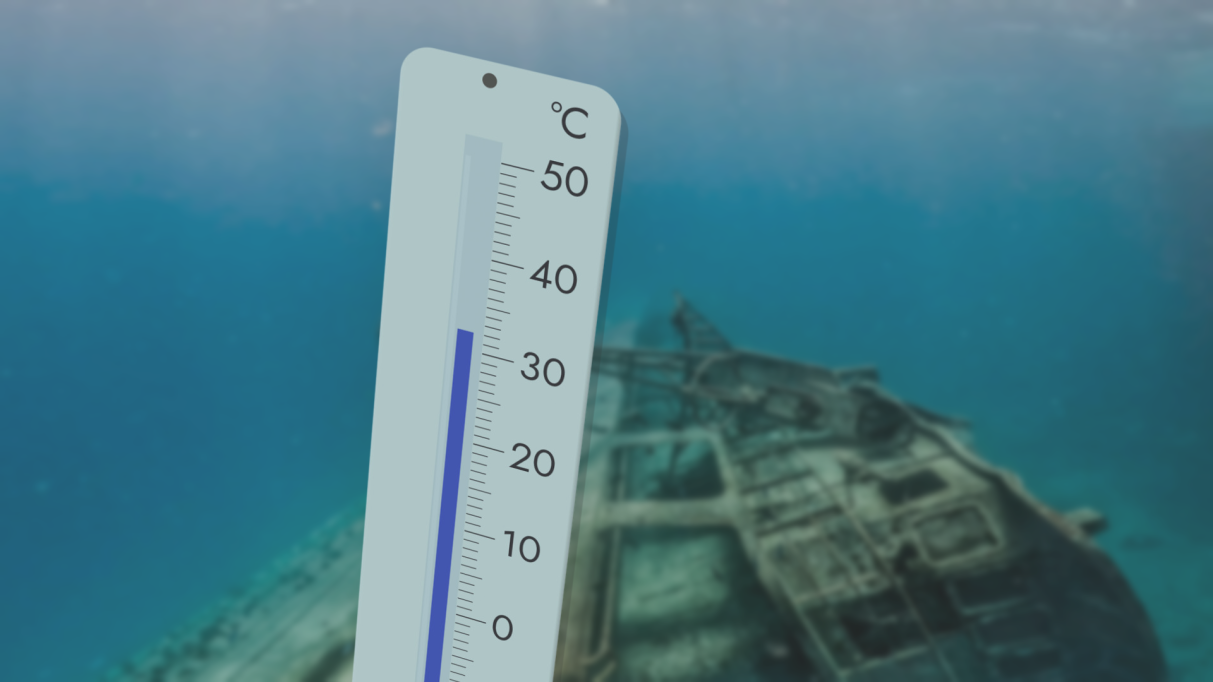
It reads 32 °C
